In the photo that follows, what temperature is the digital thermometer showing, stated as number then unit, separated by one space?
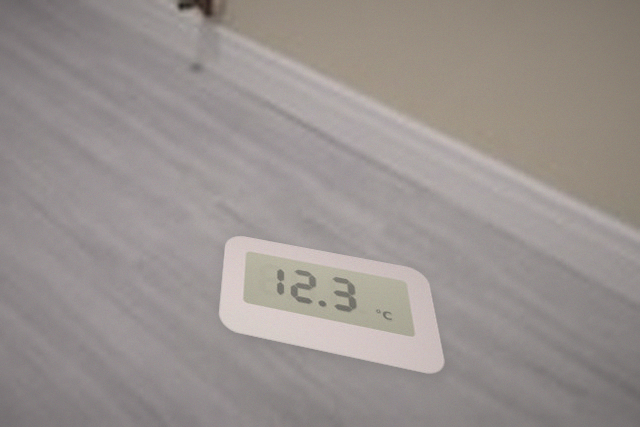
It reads 12.3 °C
